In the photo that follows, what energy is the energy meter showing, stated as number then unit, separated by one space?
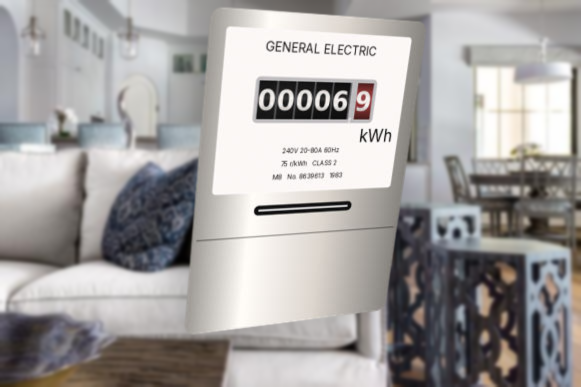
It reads 6.9 kWh
